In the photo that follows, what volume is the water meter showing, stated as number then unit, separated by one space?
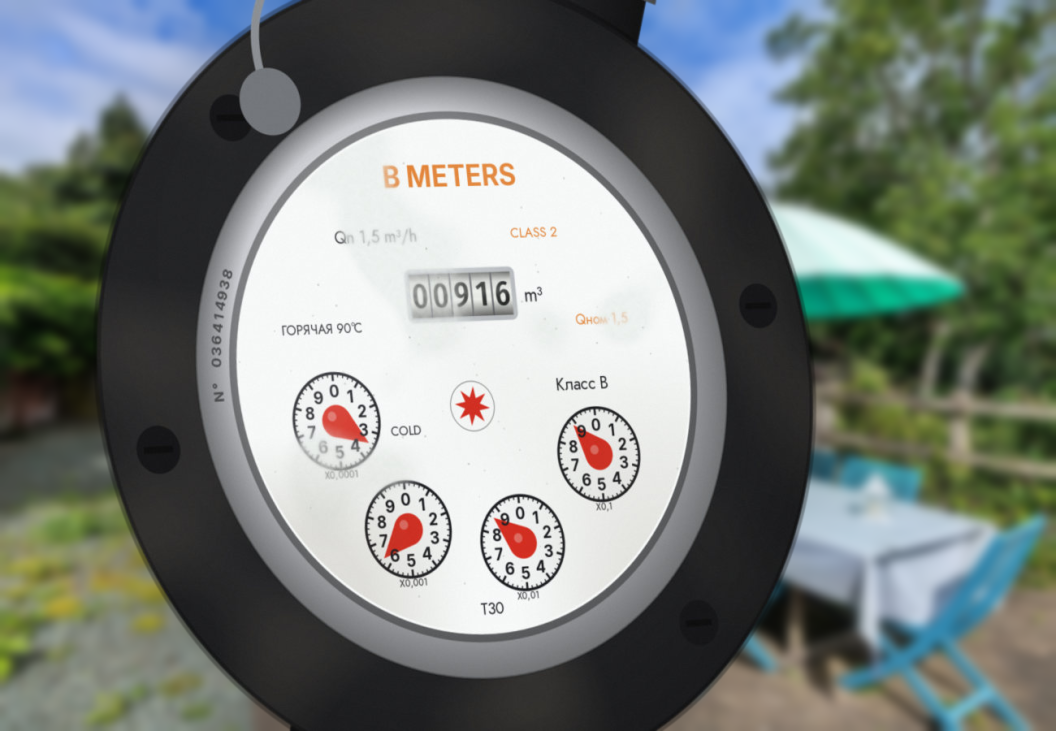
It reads 916.8863 m³
